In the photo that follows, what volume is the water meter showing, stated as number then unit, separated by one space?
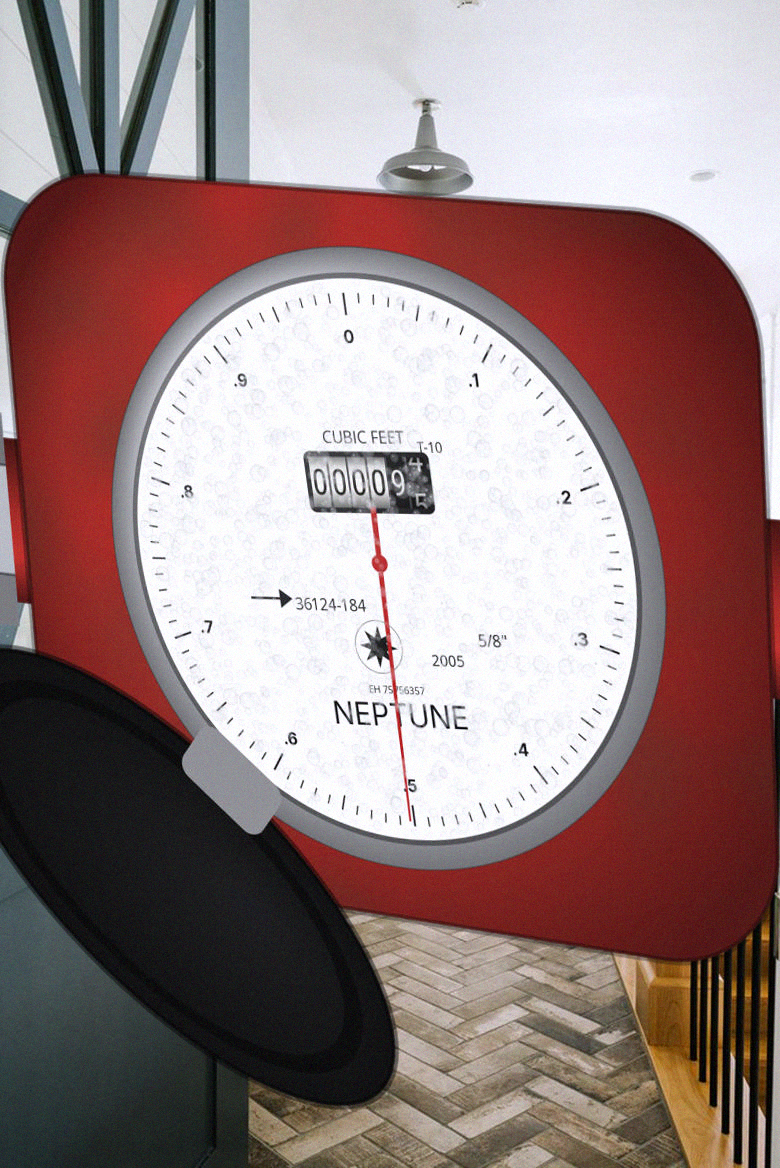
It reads 94.50 ft³
